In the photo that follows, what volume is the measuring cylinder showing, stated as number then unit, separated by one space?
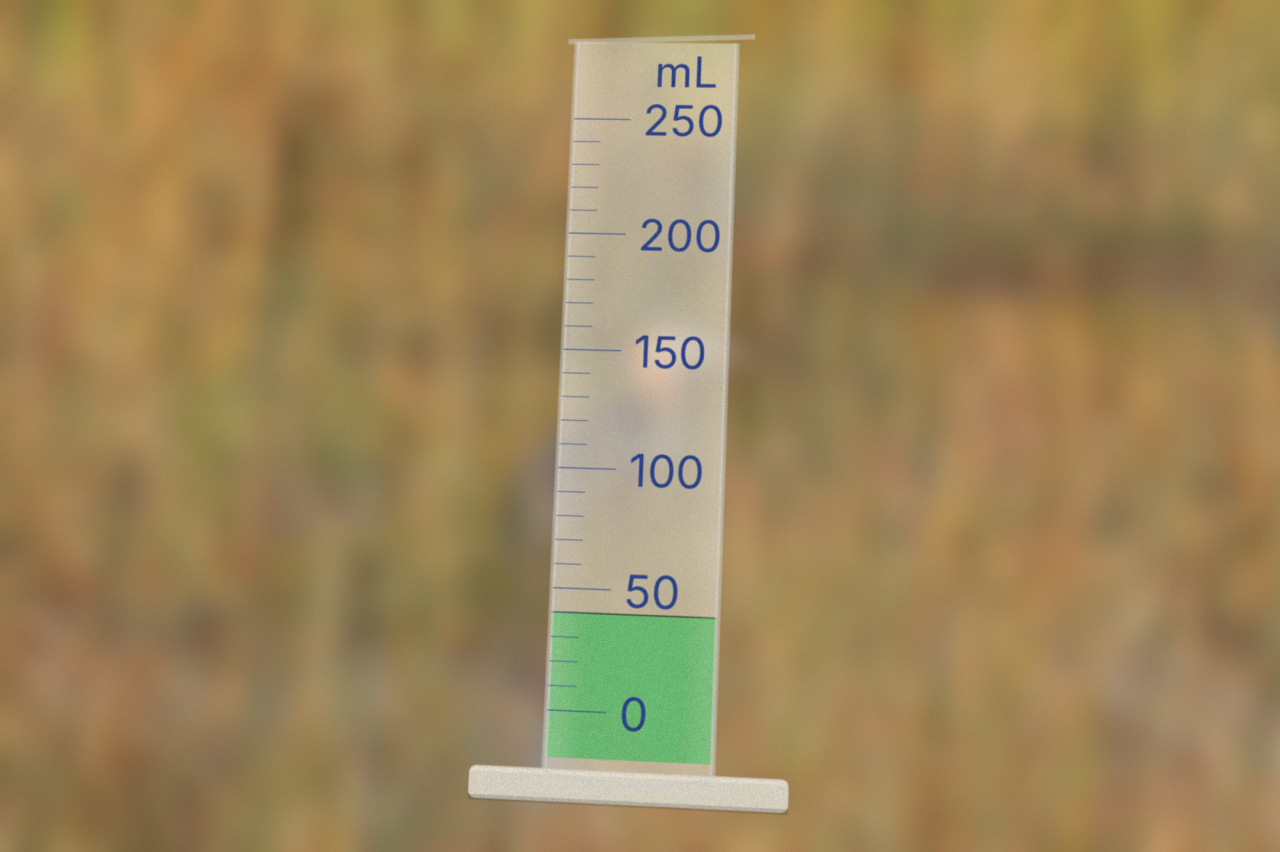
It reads 40 mL
